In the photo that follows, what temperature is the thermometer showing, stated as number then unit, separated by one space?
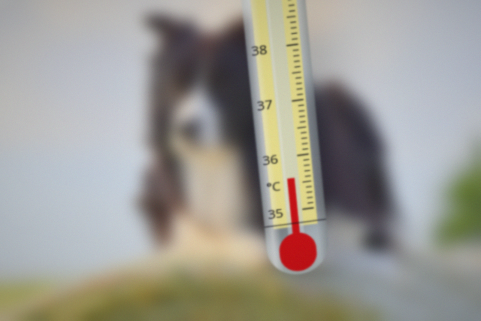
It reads 35.6 °C
